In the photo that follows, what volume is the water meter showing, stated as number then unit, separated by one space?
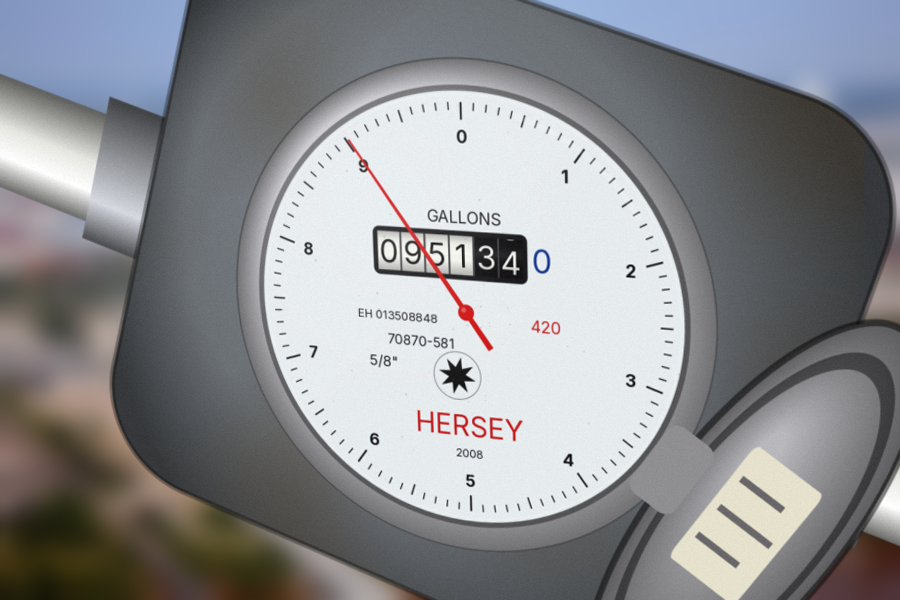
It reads 951339.0 gal
